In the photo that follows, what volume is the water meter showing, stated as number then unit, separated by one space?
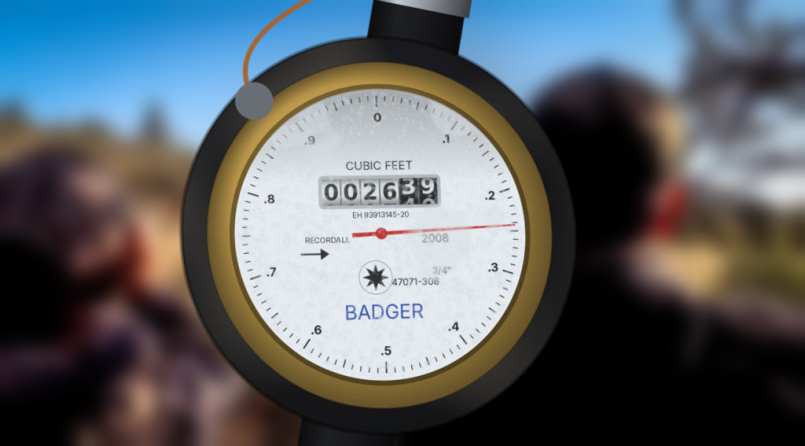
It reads 2639.24 ft³
